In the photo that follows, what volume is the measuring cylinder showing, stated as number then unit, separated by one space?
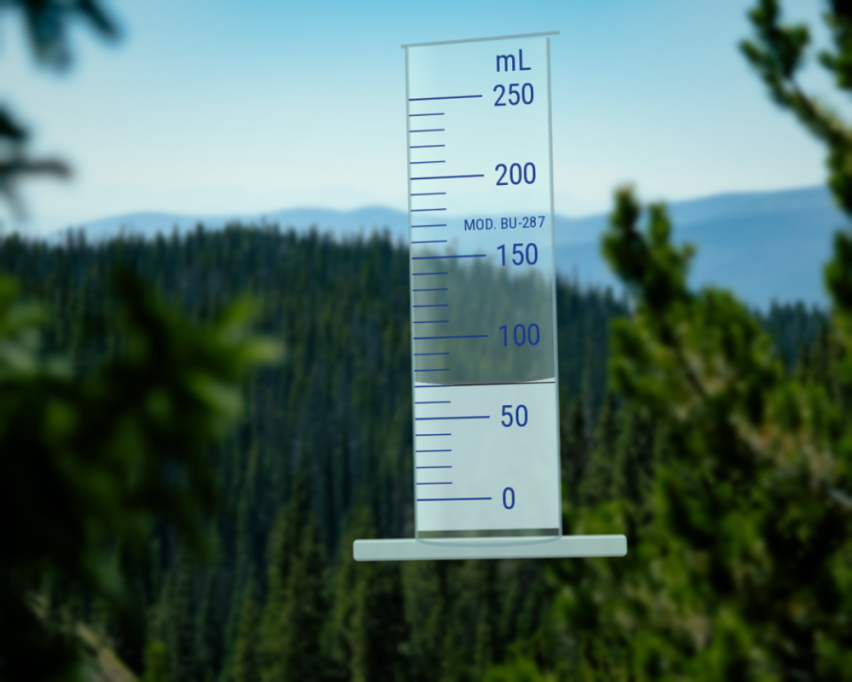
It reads 70 mL
